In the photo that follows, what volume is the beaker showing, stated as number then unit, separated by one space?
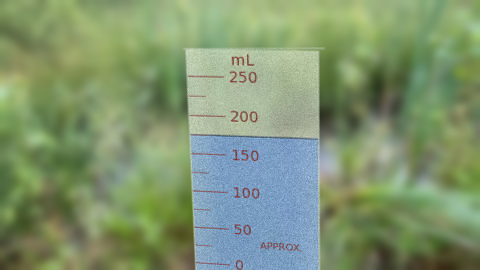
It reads 175 mL
